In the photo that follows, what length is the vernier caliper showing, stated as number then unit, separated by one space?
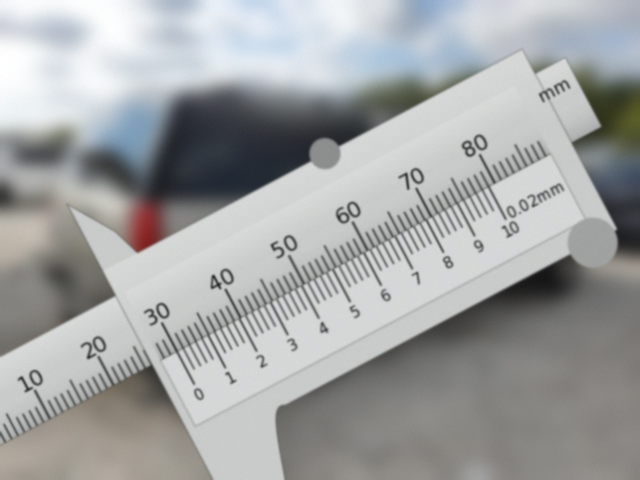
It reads 30.0 mm
